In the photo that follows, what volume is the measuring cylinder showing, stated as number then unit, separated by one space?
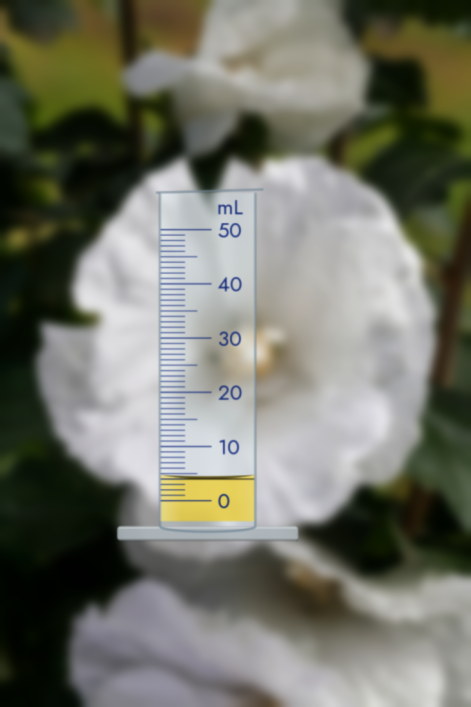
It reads 4 mL
